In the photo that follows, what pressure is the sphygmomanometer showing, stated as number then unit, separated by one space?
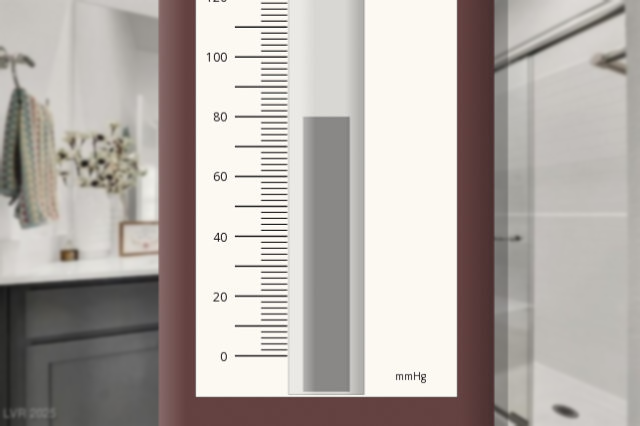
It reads 80 mmHg
